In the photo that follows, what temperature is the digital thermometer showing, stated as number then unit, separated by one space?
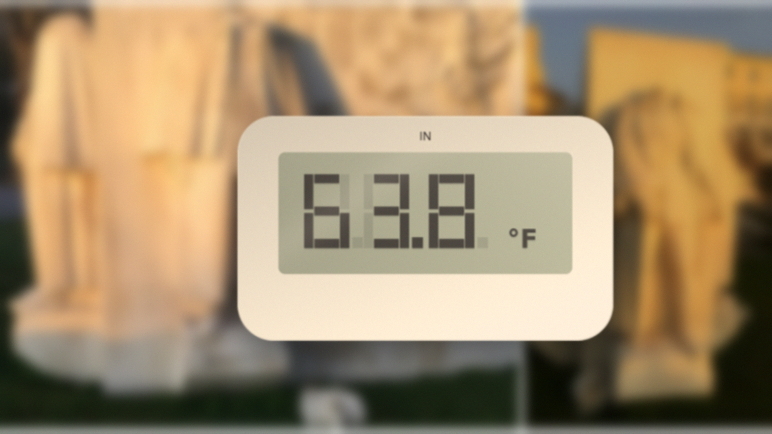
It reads 63.8 °F
